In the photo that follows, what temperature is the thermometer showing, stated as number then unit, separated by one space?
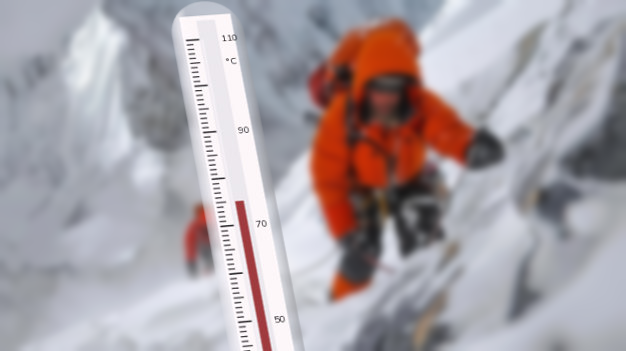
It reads 75 °C
